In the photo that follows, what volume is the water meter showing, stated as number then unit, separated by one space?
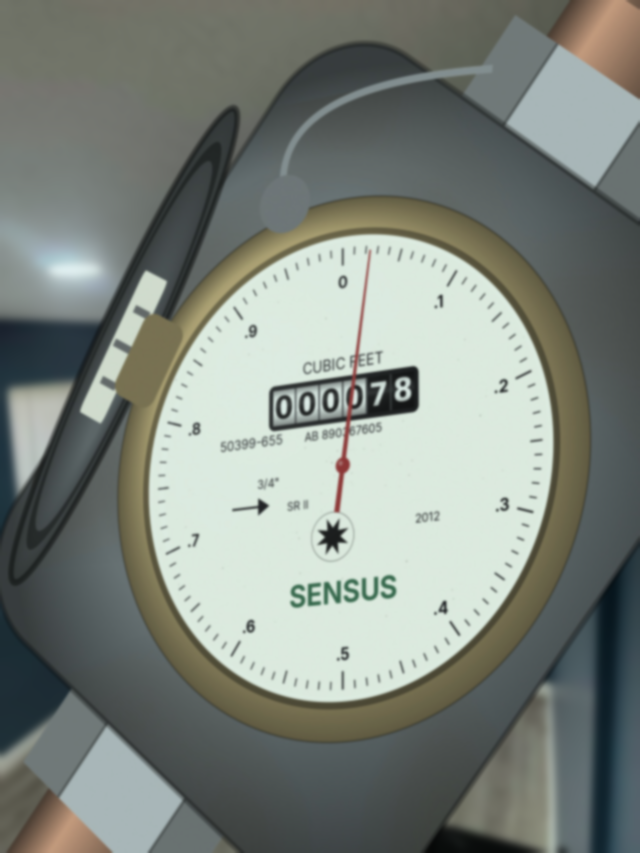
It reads 78.02 ft³
